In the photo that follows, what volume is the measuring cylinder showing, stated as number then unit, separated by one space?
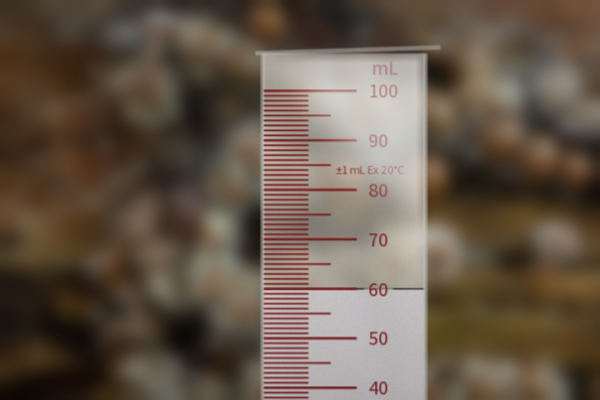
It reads 60 mL
